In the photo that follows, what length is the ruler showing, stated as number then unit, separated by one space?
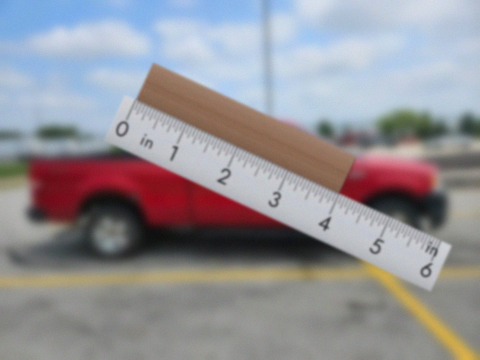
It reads 4 in
